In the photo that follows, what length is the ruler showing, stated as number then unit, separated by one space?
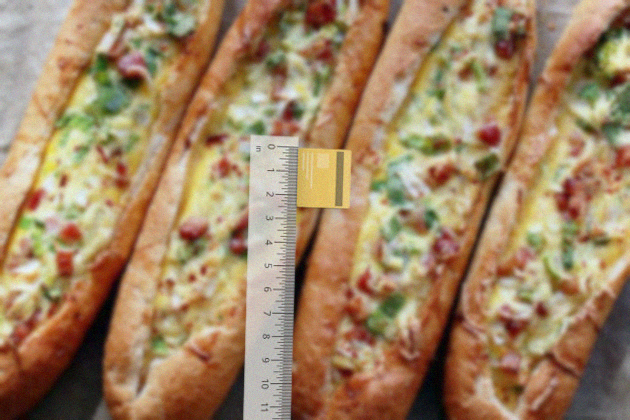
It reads 2.5 in
